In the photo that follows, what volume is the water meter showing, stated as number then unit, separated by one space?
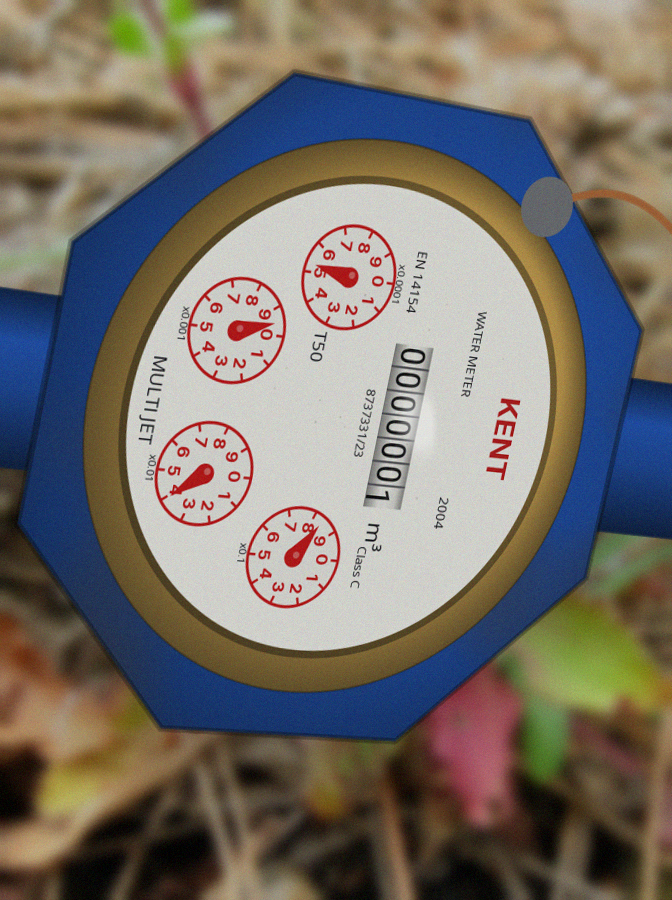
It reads 0.8395 m³
